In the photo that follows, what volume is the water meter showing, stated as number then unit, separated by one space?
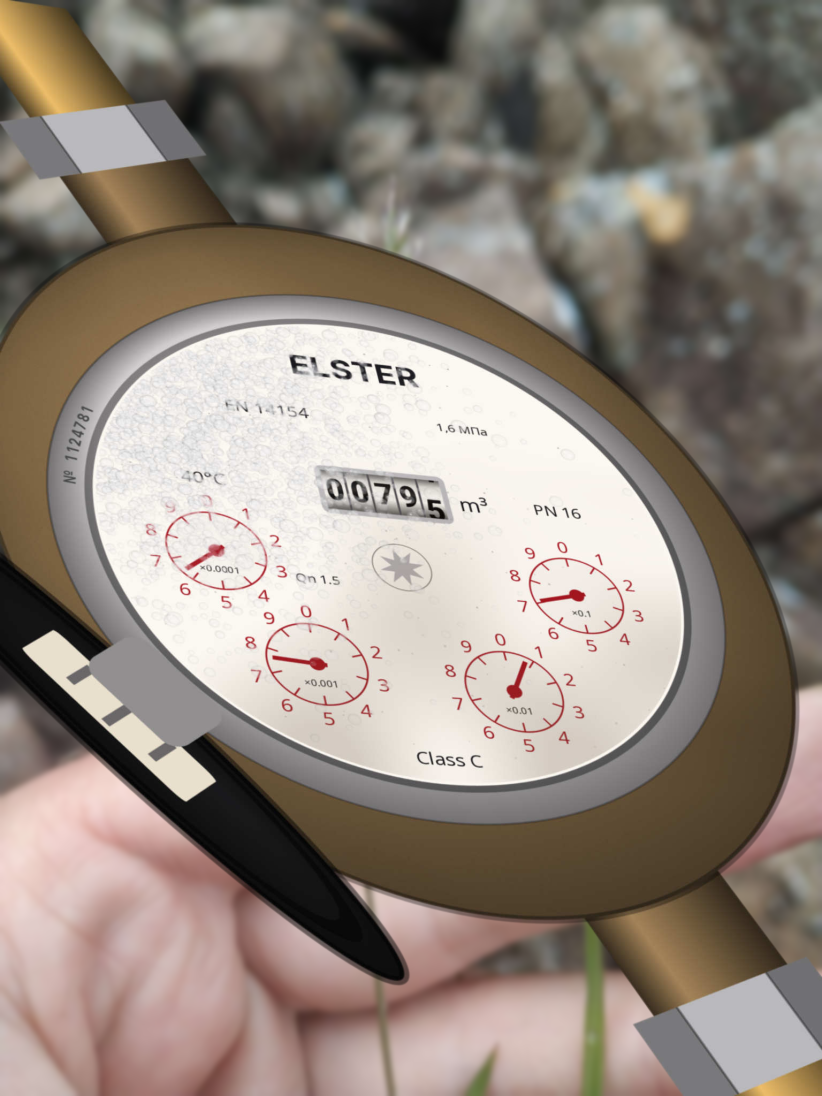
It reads 794.7076 m³
